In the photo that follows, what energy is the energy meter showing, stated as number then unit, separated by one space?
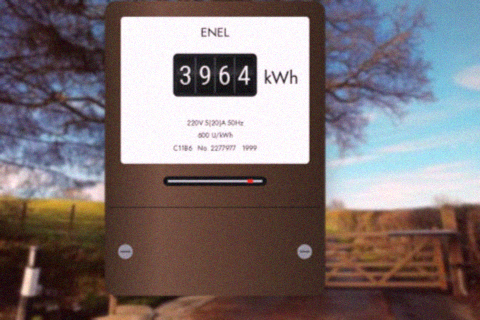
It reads 3964 kWh
